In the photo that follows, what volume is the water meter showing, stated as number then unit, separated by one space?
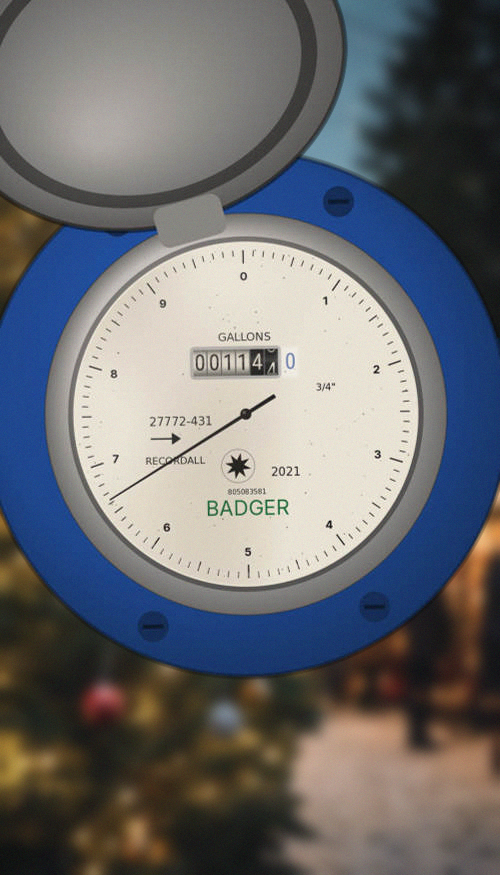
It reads 11436.6 gal
